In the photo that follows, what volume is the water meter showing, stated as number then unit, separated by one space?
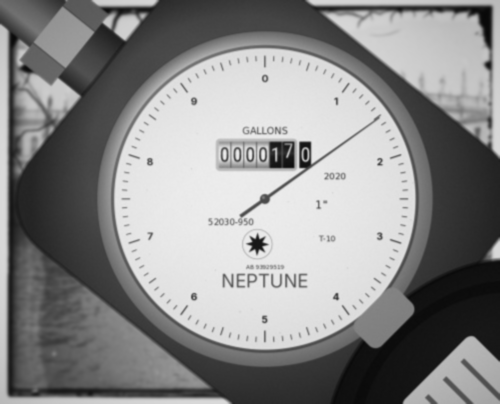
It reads 171.5 gal
